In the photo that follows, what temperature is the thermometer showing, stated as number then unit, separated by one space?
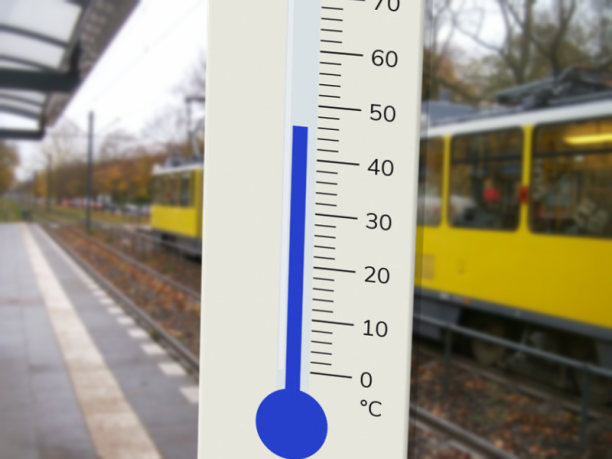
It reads 46 °C
